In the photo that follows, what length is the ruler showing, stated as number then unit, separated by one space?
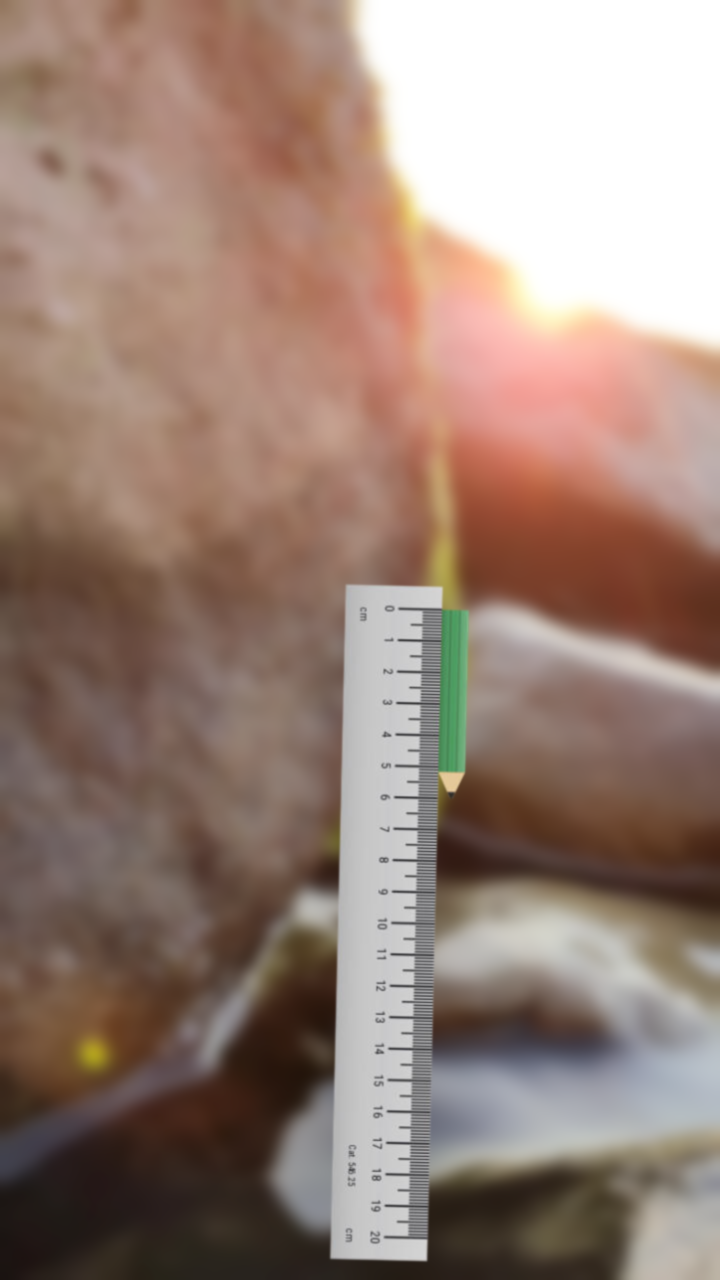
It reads 6 cm
